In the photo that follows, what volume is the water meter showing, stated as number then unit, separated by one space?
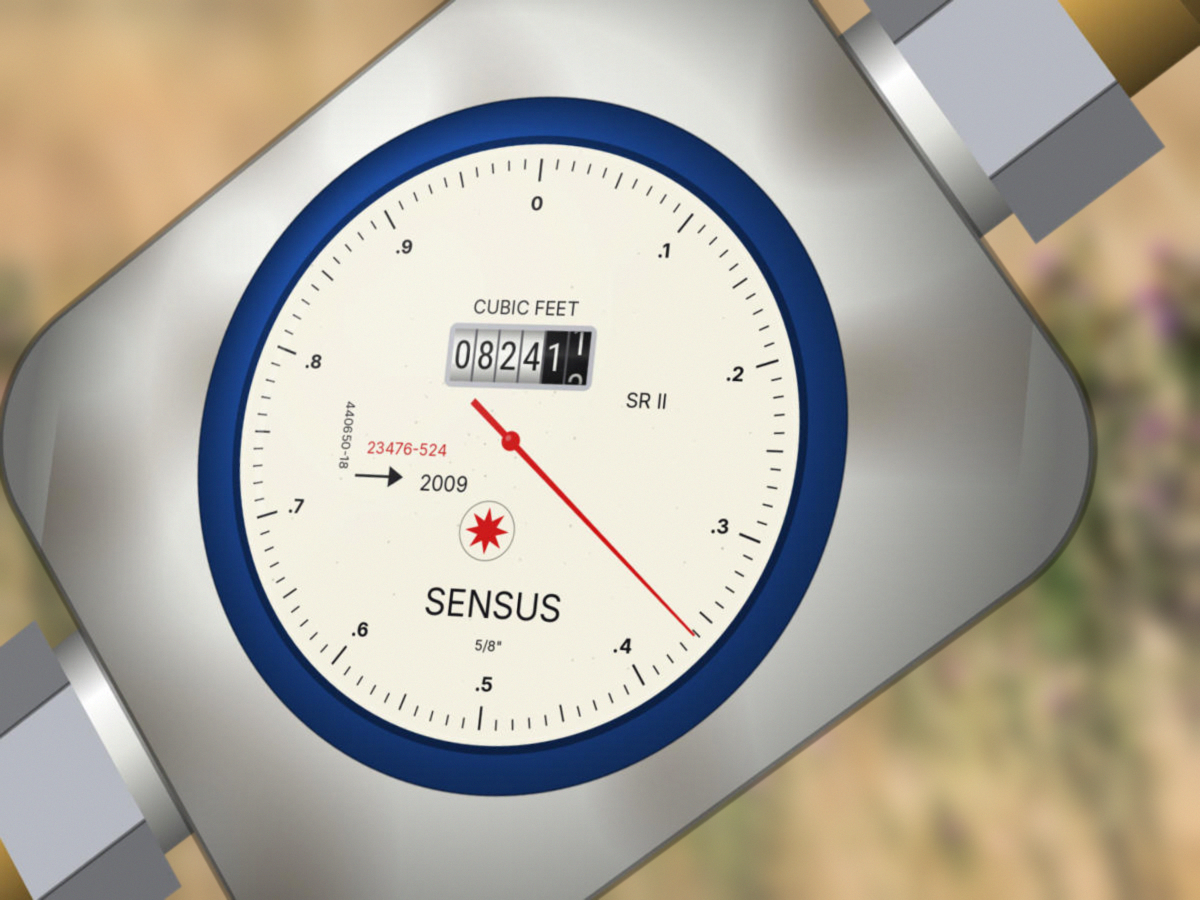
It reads 82411.36 ft³
